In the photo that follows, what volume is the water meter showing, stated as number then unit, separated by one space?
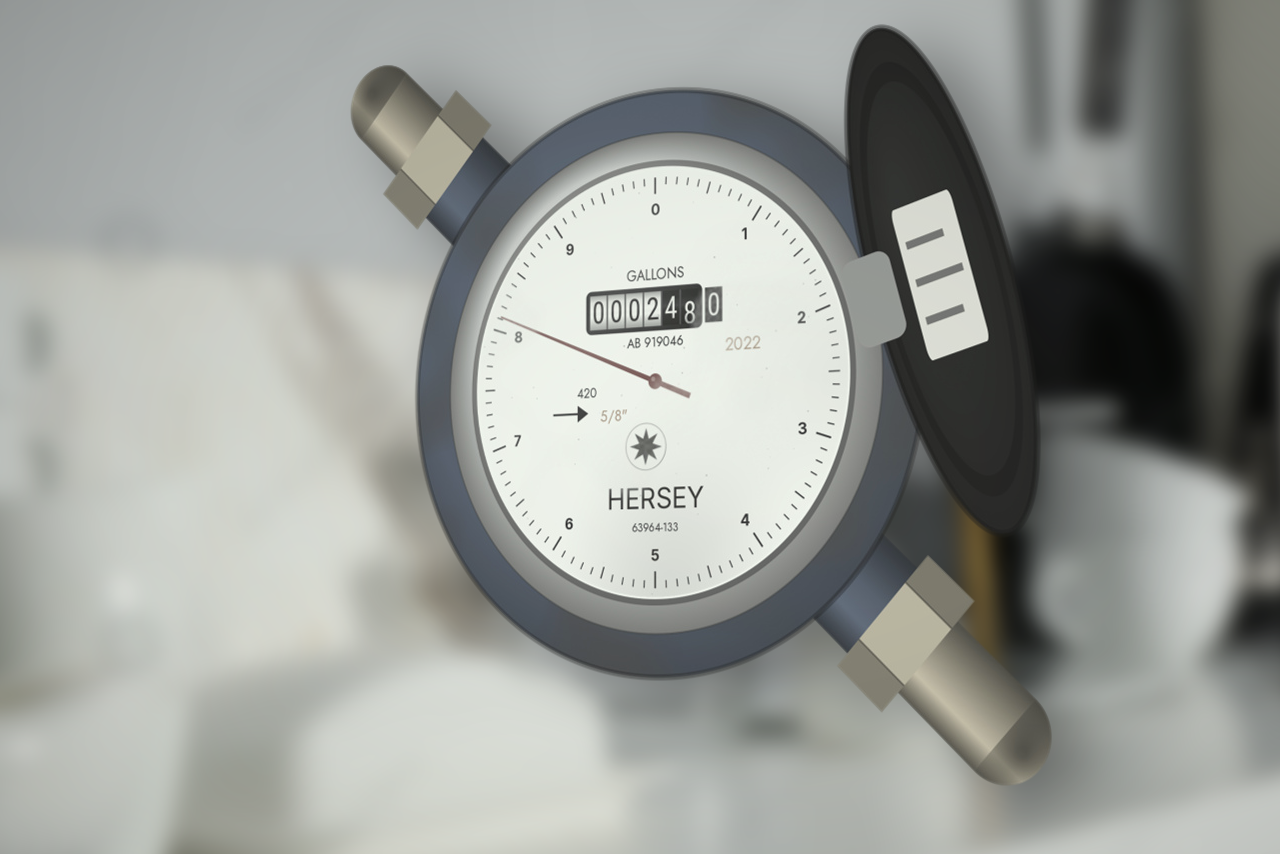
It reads 2478.1 gal
